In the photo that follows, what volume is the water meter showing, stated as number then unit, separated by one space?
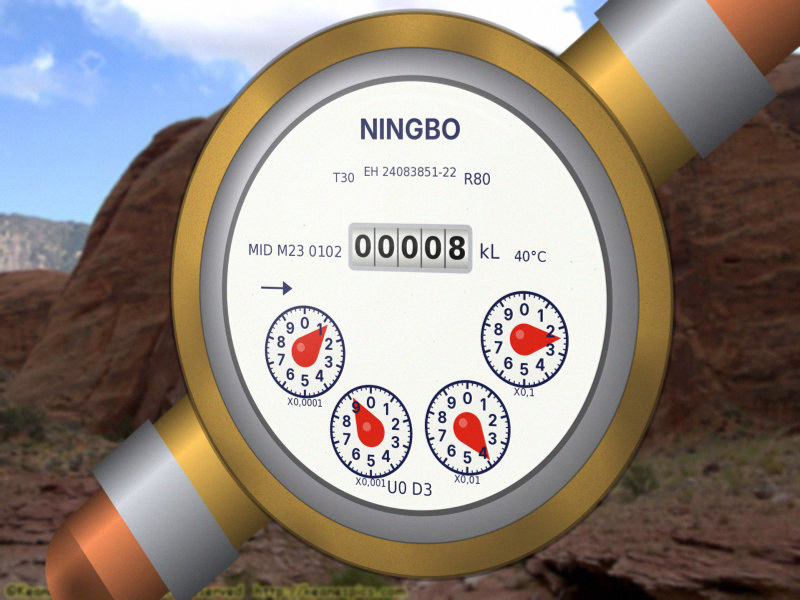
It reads 8.2391 kL
